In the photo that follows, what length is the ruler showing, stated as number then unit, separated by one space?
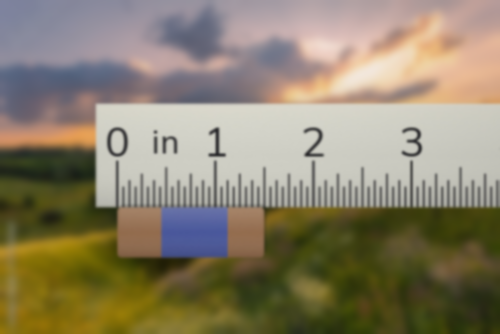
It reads 1.5 in
